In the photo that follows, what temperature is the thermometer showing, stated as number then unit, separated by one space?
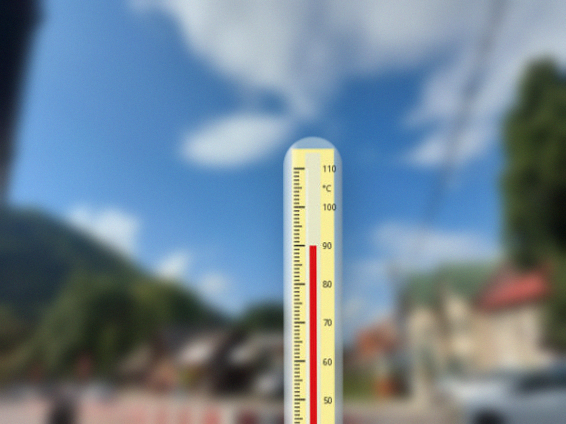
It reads 90 °C
